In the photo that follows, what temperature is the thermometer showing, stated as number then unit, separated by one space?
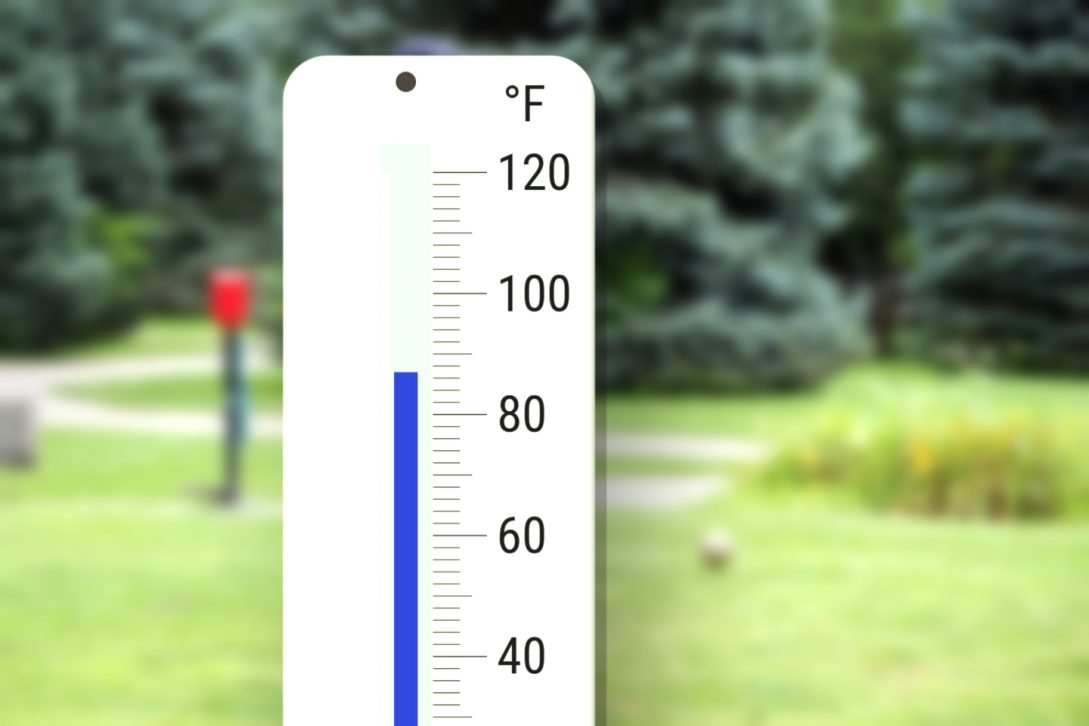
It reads 87 °F
